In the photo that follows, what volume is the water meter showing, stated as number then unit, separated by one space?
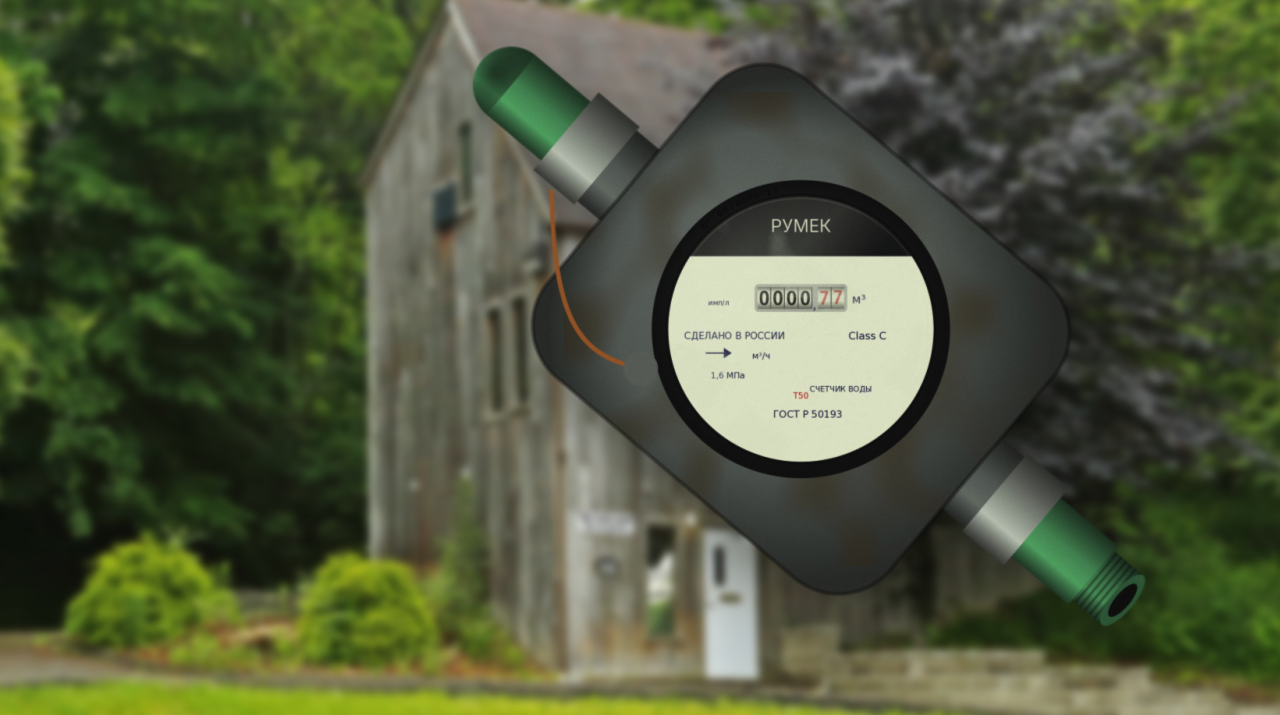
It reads 0.77 m³
